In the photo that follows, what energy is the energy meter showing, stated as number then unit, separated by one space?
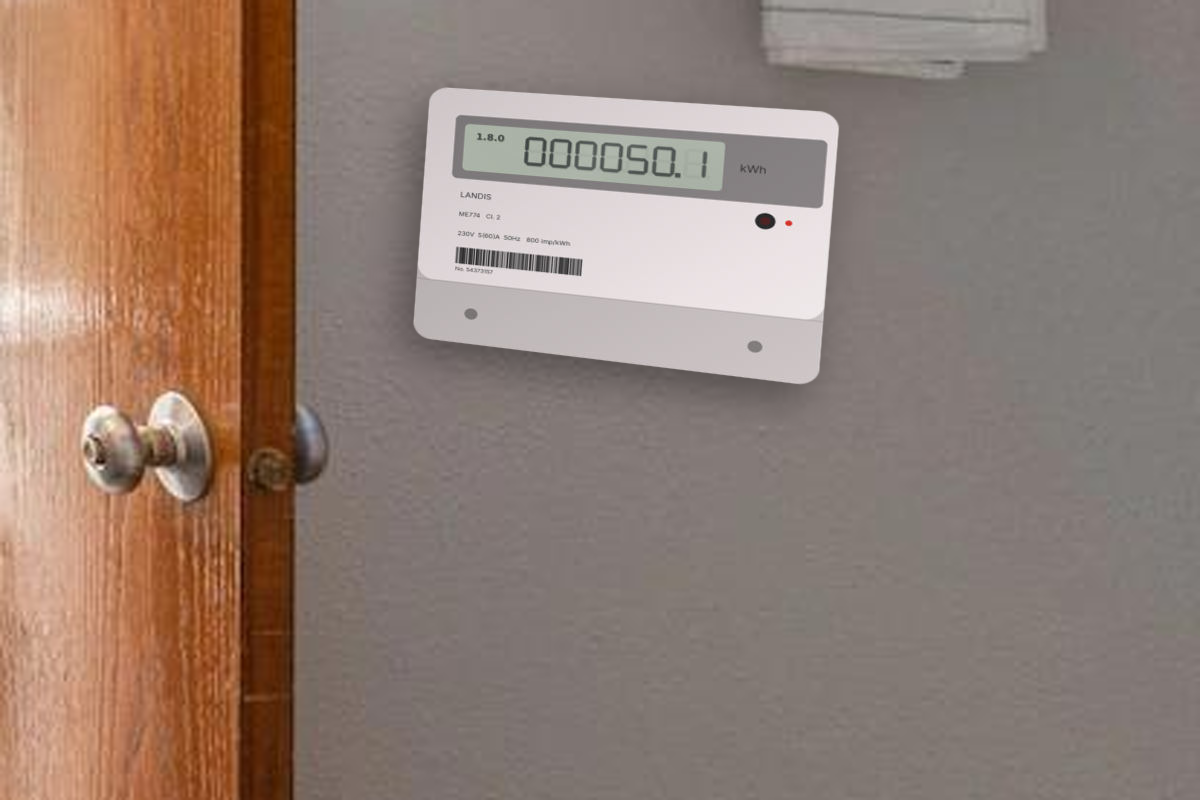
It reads 50.1 kWh
